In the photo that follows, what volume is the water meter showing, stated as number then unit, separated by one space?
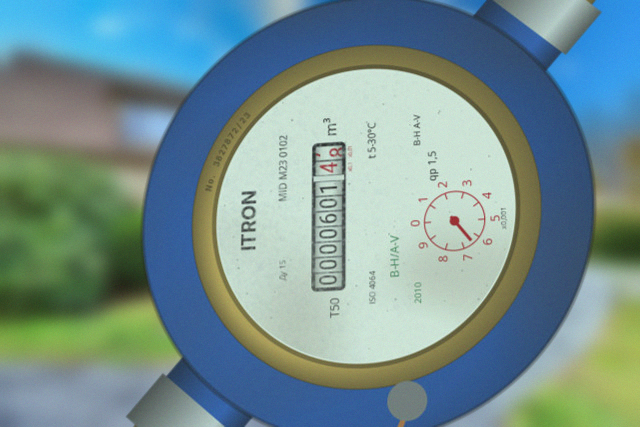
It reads 601.476 m³
